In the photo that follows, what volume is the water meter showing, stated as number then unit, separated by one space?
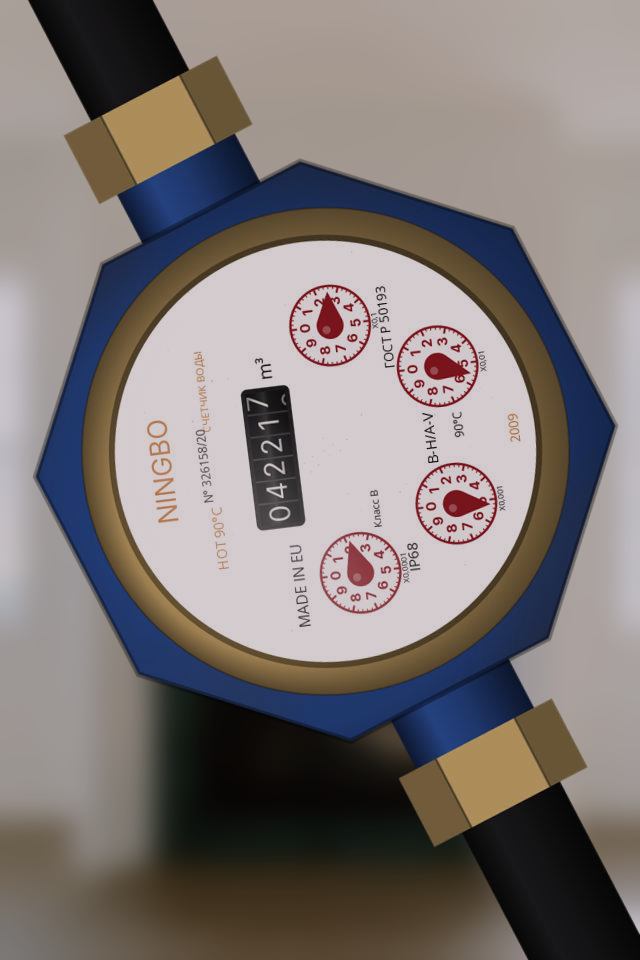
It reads 42217.2552 m³
